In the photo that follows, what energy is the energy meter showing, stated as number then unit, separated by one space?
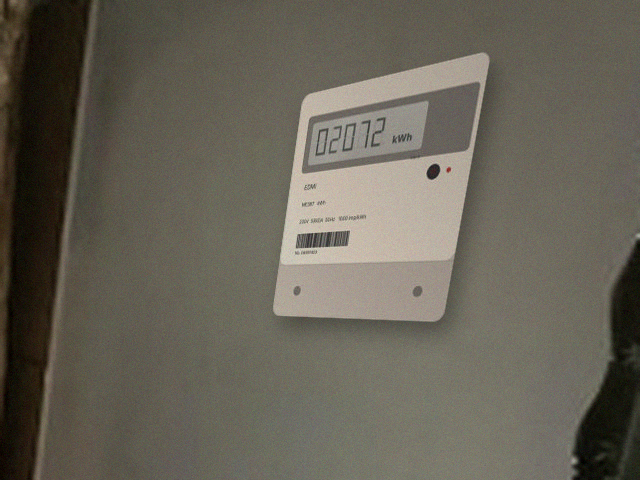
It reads 2072 kWh
